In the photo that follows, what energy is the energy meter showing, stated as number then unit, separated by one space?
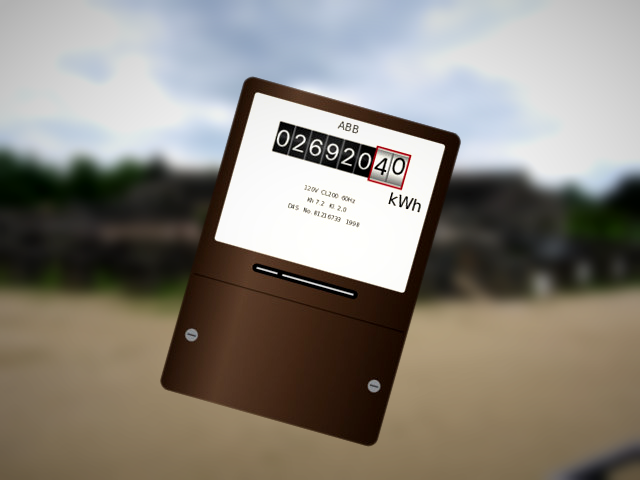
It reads 26920.40 kWh
